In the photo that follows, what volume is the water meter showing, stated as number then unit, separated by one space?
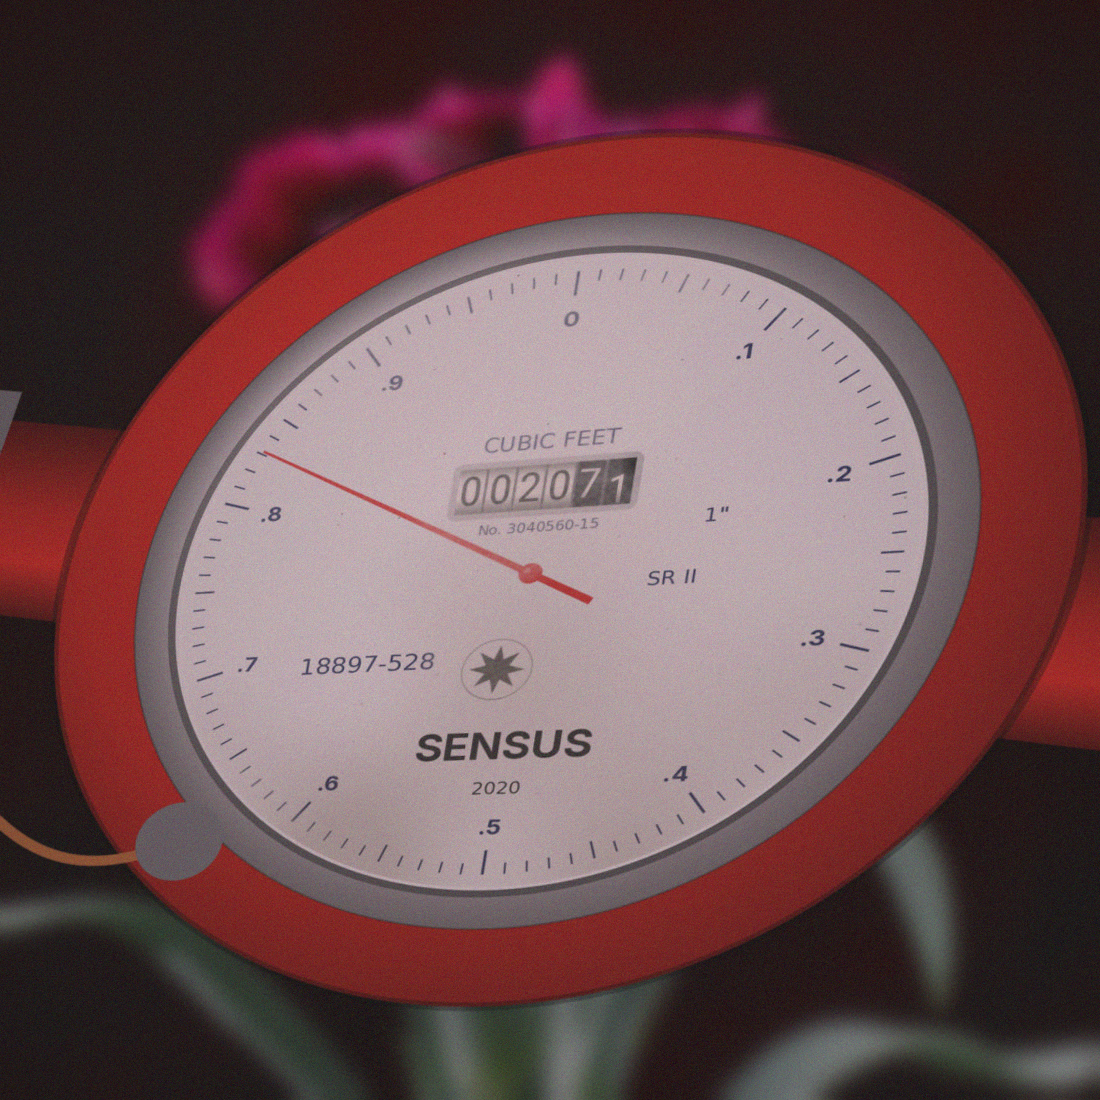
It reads 2070.83 ft³
